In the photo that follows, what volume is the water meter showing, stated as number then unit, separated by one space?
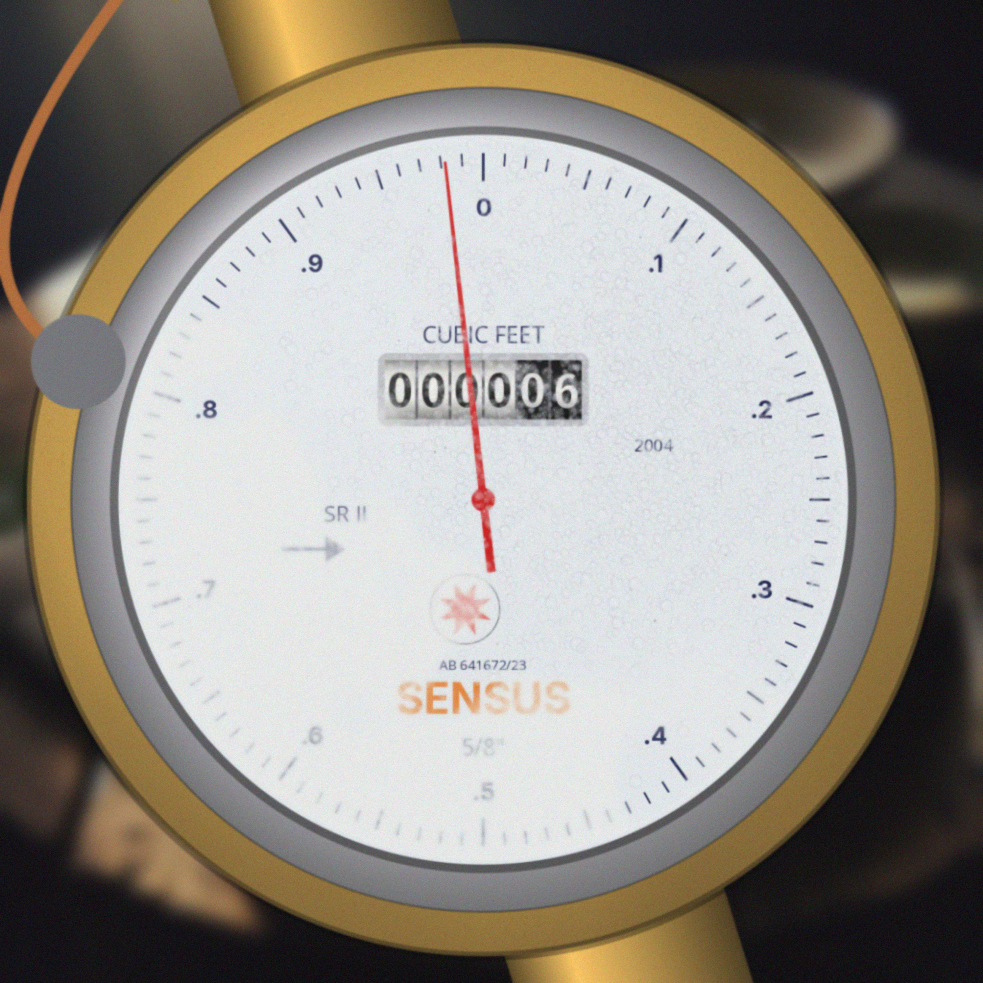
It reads 5.98 ft³
